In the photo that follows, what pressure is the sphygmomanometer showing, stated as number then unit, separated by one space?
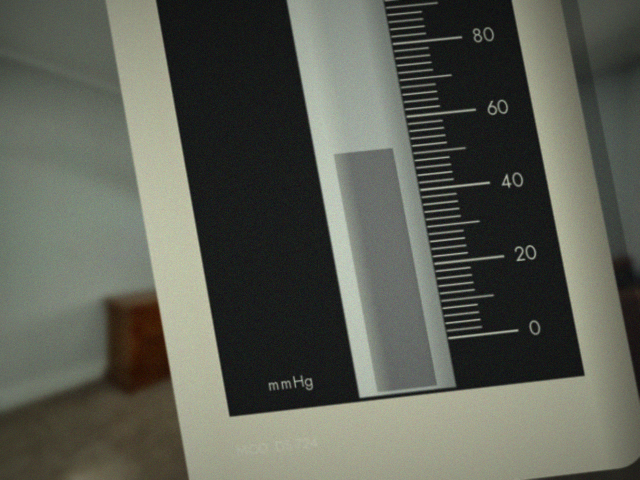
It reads 52 mmHg
